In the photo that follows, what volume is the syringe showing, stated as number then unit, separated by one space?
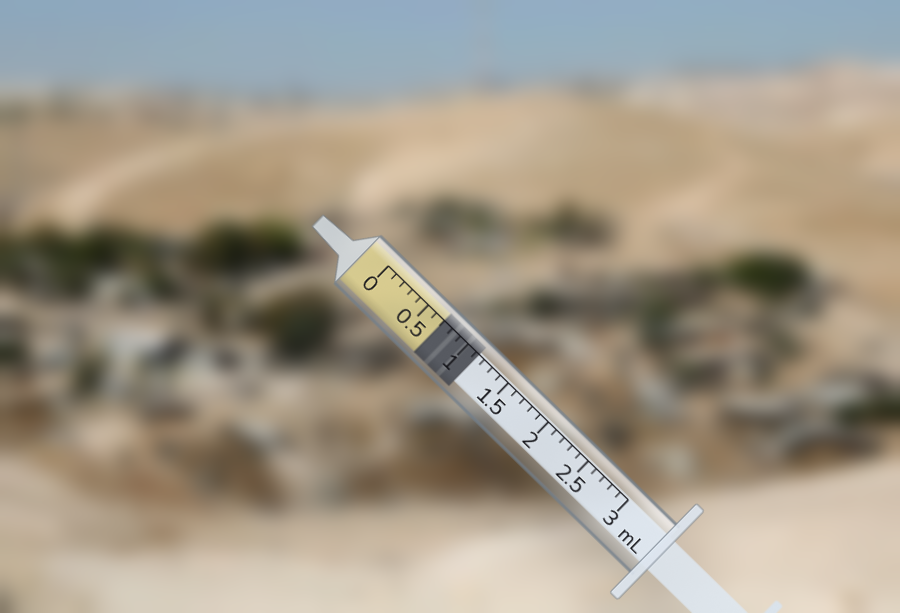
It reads 0.7 mL
